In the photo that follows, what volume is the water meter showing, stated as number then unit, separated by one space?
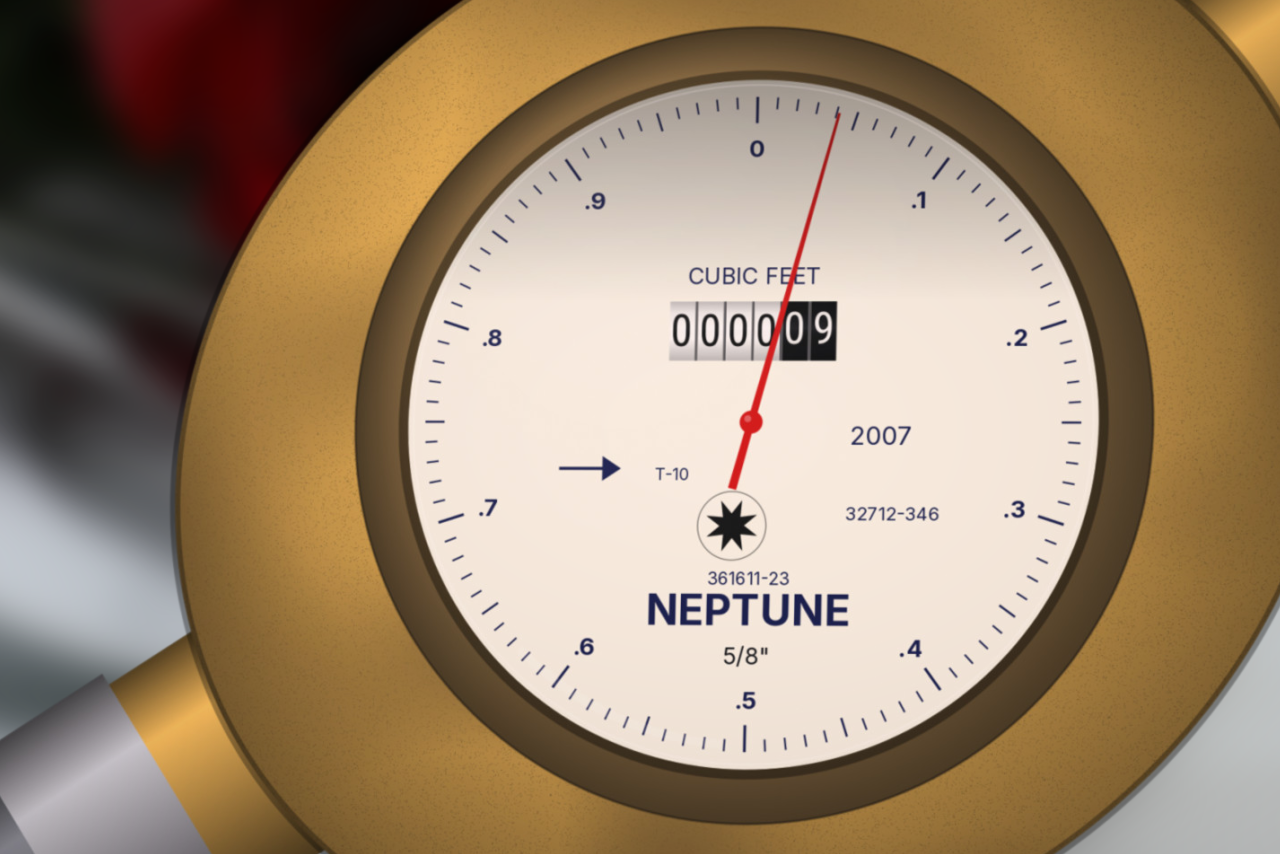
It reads 9.04 ft³
